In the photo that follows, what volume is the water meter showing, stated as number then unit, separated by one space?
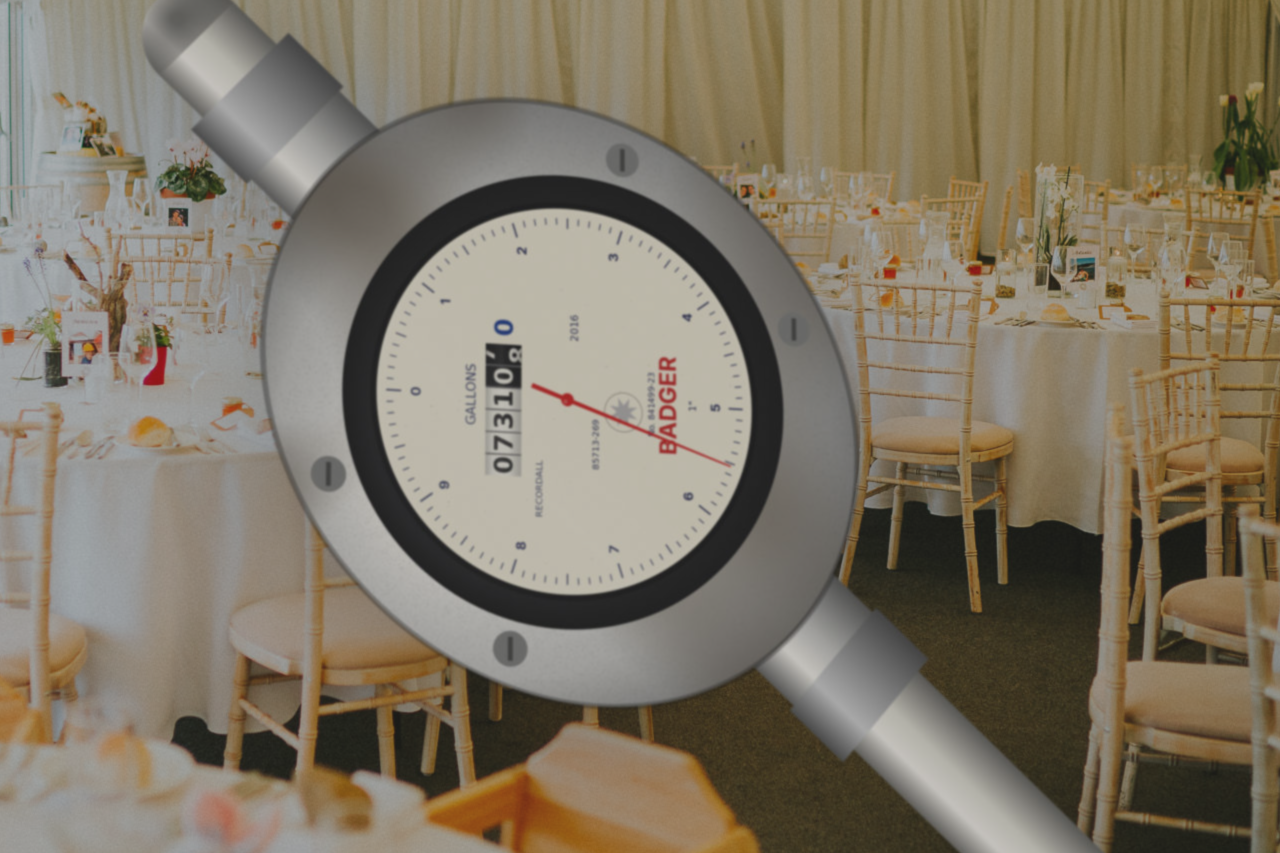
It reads 731075.5 gal
